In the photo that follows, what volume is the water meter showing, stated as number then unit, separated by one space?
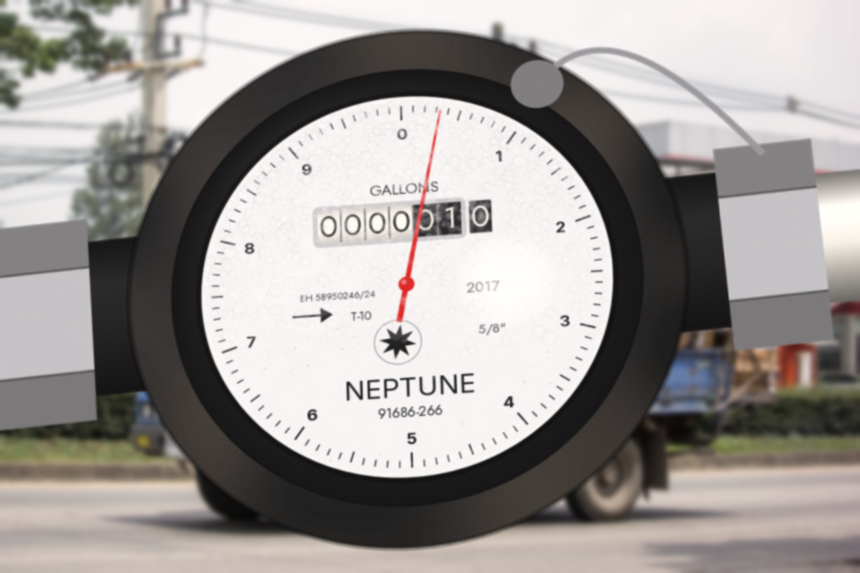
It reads 10.3 gal
